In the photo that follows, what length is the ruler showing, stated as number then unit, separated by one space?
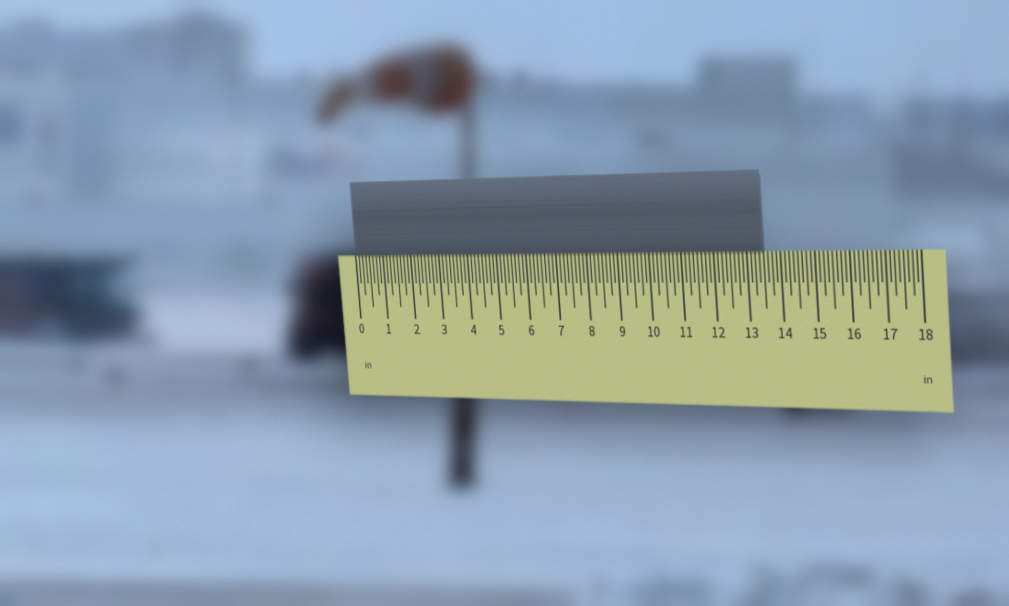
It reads 13.5 in
